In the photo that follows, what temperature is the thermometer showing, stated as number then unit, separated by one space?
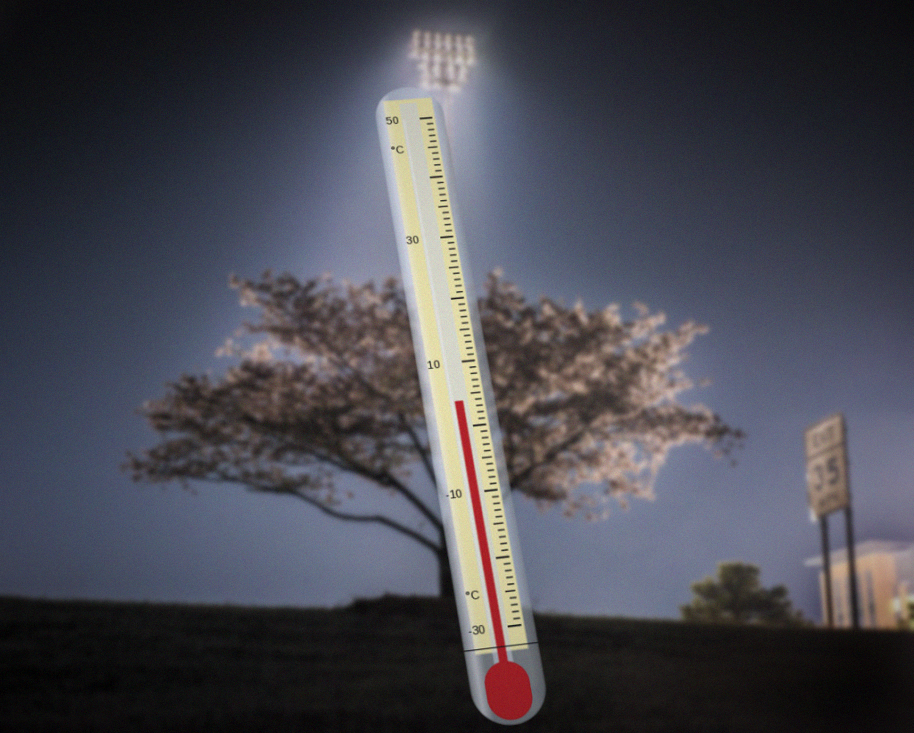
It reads 4 °C
